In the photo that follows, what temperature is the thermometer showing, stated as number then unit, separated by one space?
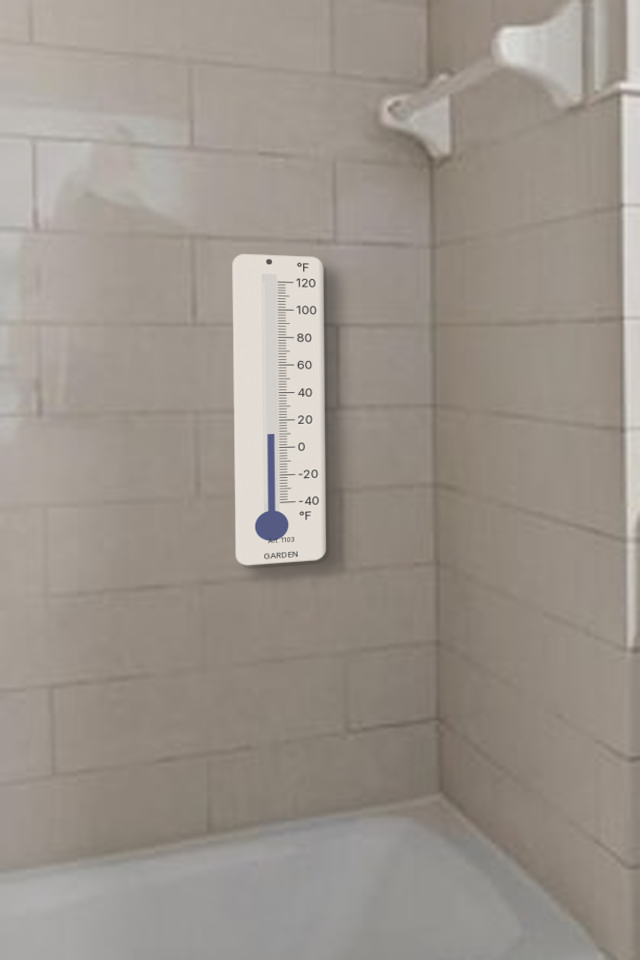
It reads 10 °F
